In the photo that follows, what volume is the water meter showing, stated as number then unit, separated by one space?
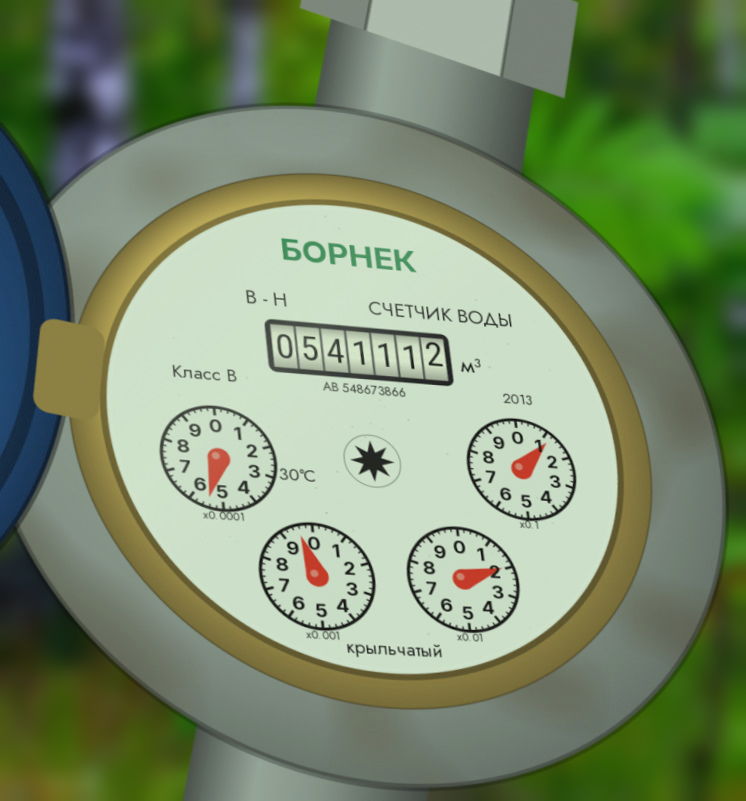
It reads 541112.1195 m³
